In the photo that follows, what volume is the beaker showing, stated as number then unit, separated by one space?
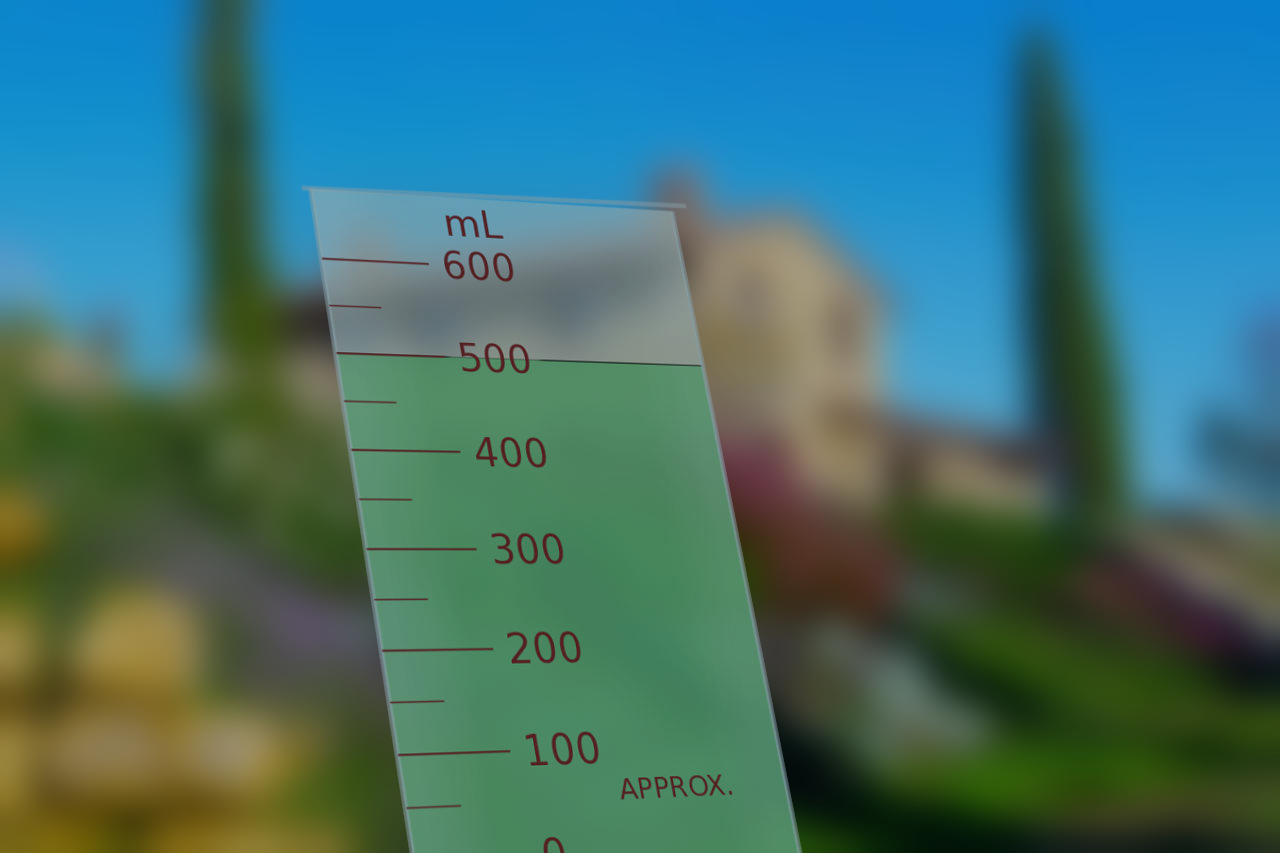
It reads 500 mL
